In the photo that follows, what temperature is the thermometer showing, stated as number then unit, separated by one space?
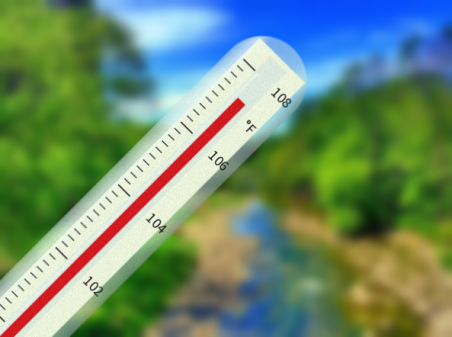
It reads 107.3 °F
